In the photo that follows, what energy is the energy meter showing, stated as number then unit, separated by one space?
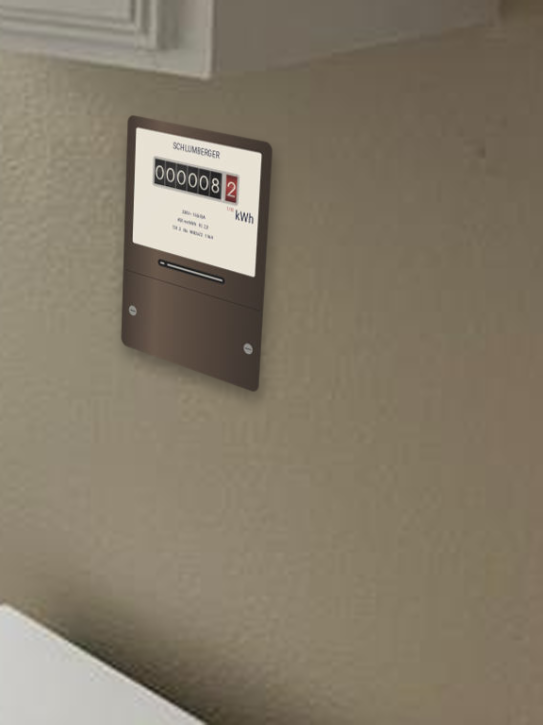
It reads 8.2 kWh
